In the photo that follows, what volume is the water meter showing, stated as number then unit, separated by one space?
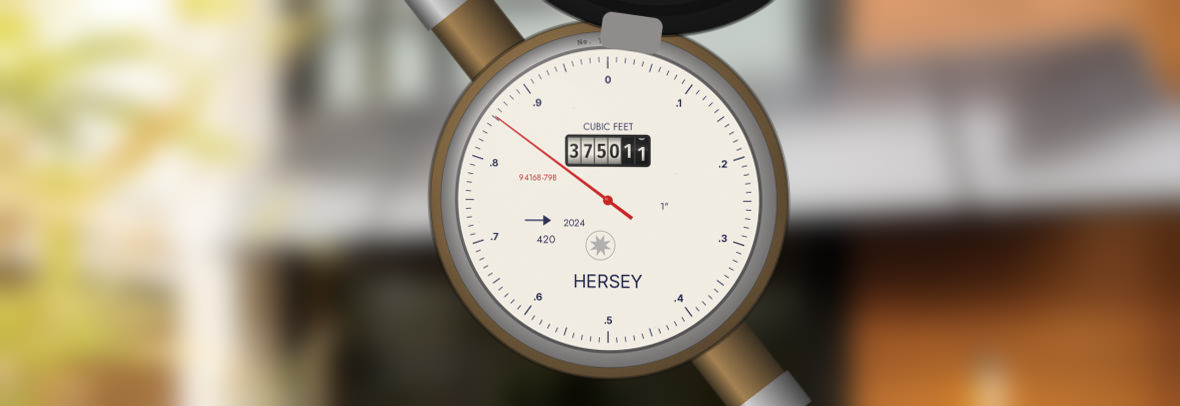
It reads 375010.85 ft³
